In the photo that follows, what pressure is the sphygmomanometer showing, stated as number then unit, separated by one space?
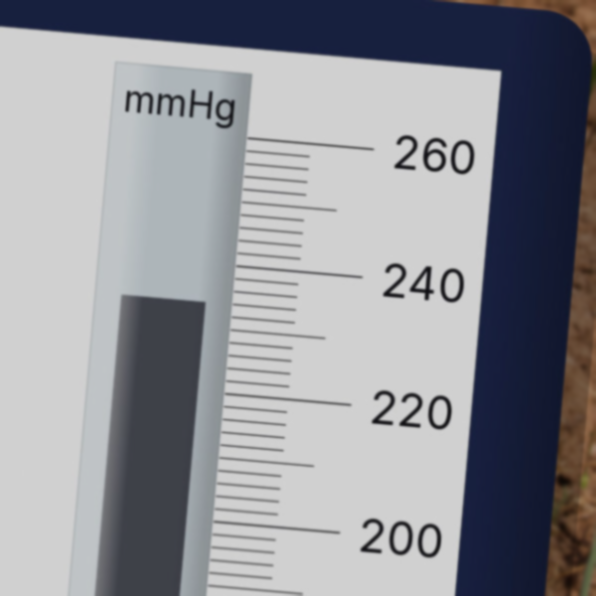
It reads 234 mmHg
